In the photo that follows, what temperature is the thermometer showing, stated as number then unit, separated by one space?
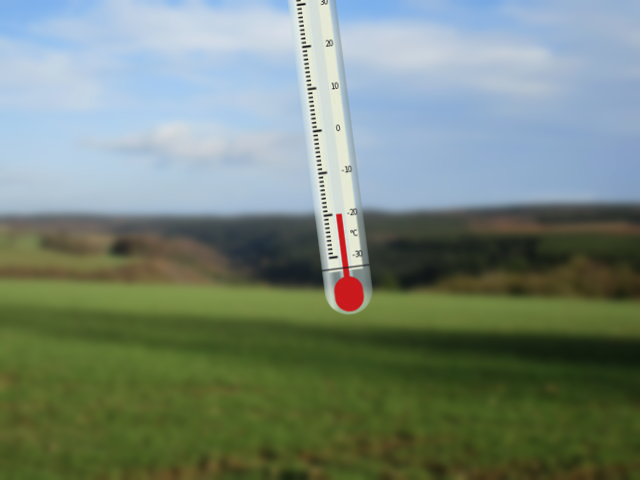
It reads -20 °C
